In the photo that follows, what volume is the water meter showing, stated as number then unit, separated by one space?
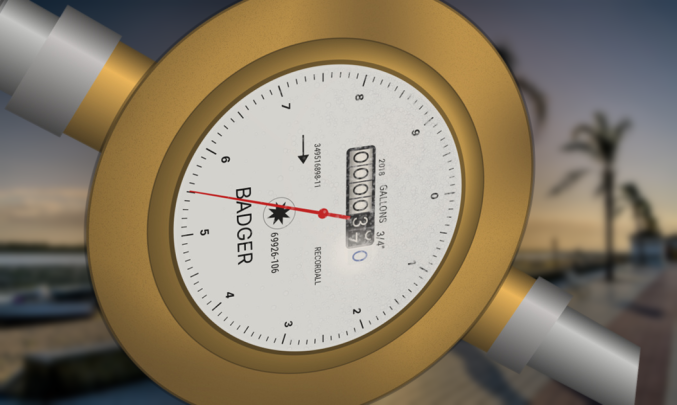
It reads 365.5 gal
